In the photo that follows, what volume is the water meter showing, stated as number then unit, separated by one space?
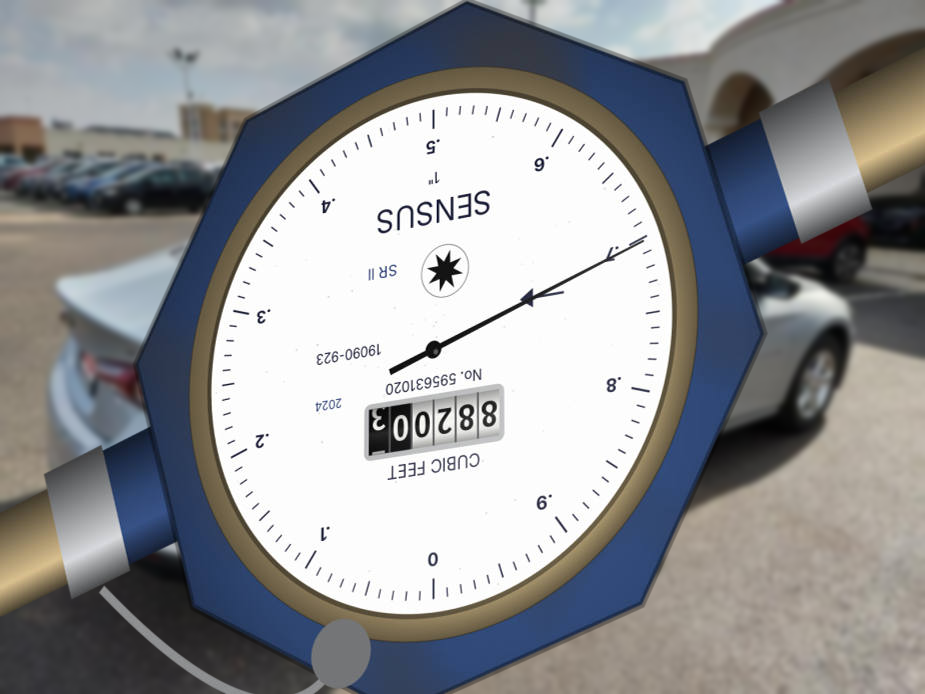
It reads 882002.70 ft³
